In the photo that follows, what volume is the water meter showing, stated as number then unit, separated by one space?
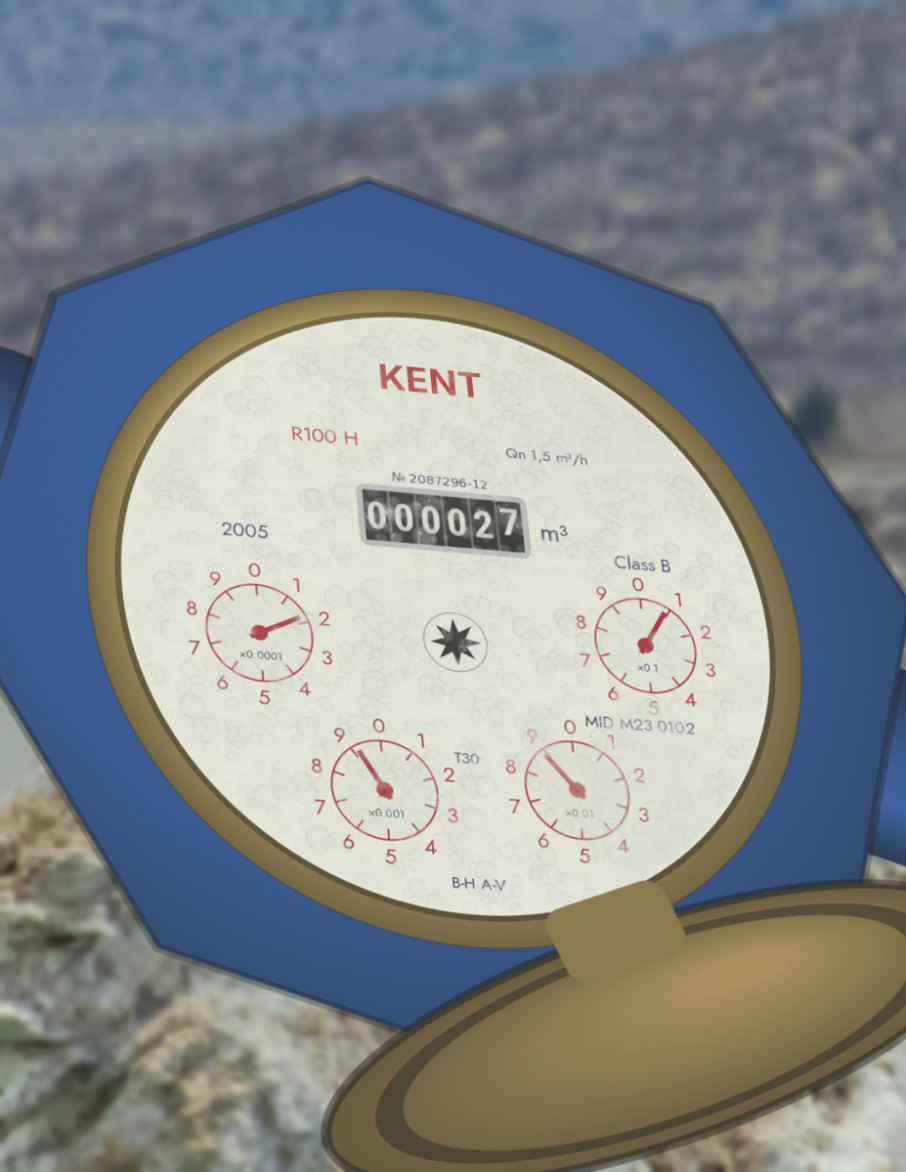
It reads 27.0891 m³
